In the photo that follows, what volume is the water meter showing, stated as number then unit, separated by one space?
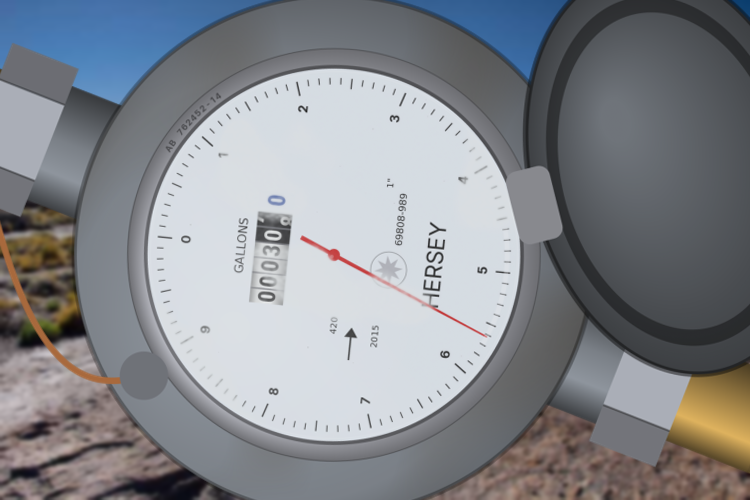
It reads 3075.6 gal
